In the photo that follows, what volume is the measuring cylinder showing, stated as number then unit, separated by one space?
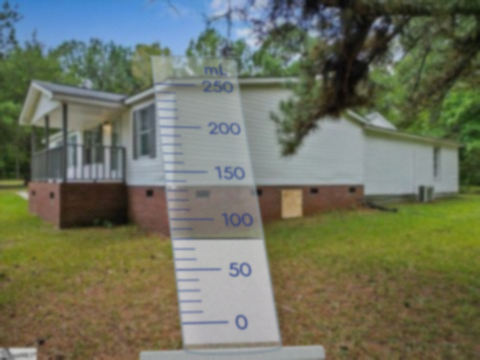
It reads 80 mL
